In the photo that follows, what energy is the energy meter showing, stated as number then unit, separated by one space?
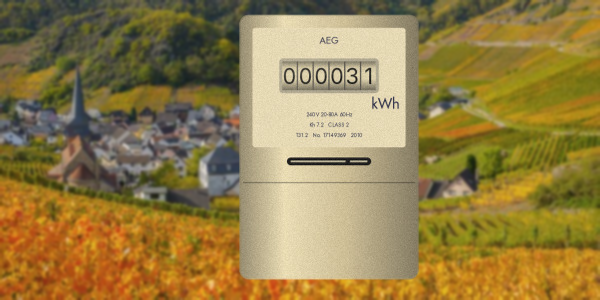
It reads 31 kWh
